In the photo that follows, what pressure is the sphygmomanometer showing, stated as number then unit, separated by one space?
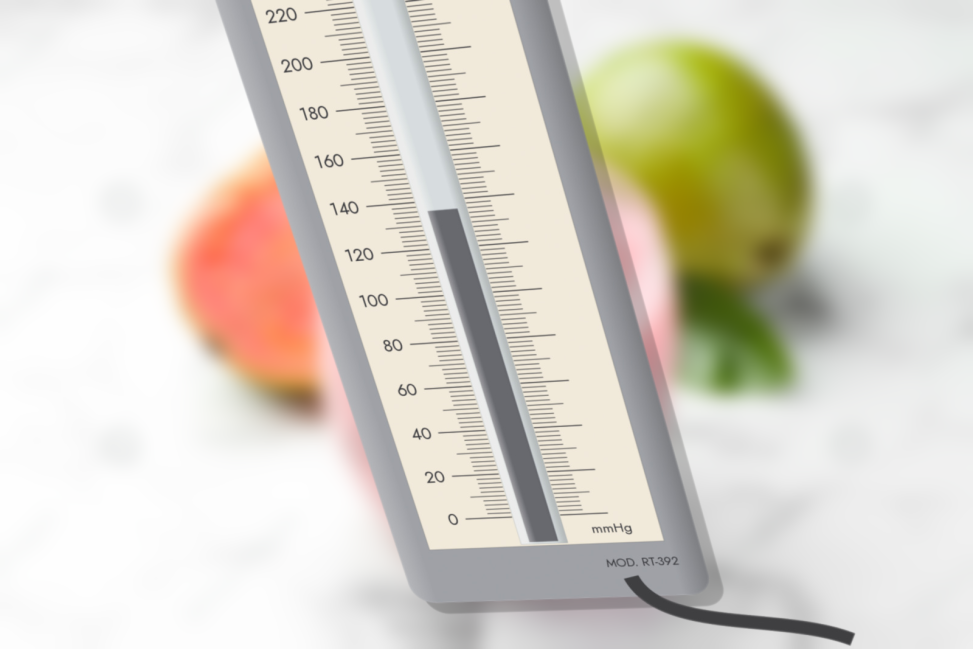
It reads 136 mmHg
